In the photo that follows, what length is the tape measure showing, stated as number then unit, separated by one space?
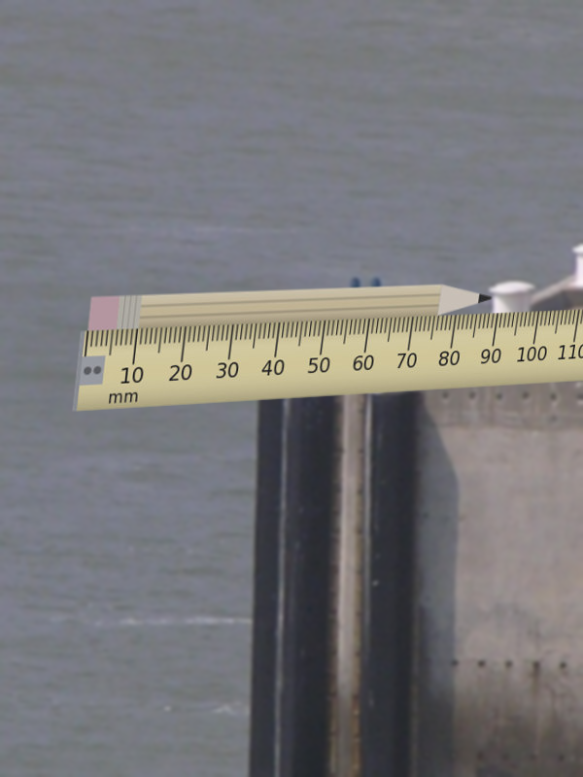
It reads 88 mm
